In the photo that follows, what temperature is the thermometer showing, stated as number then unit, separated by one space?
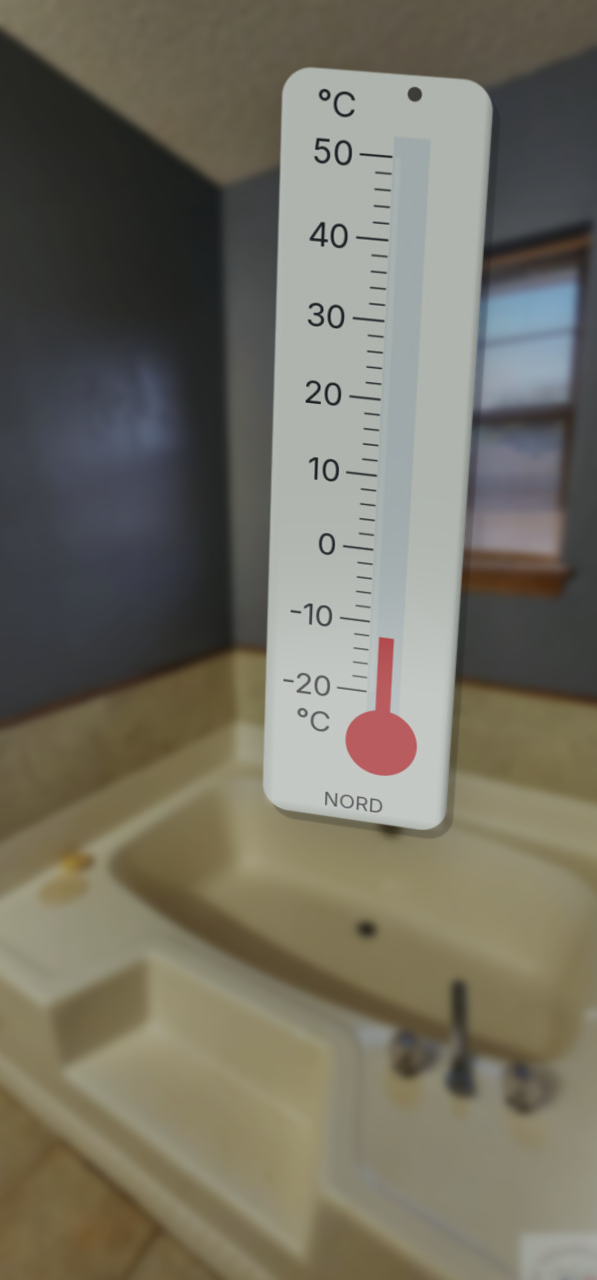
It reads -12 °C
